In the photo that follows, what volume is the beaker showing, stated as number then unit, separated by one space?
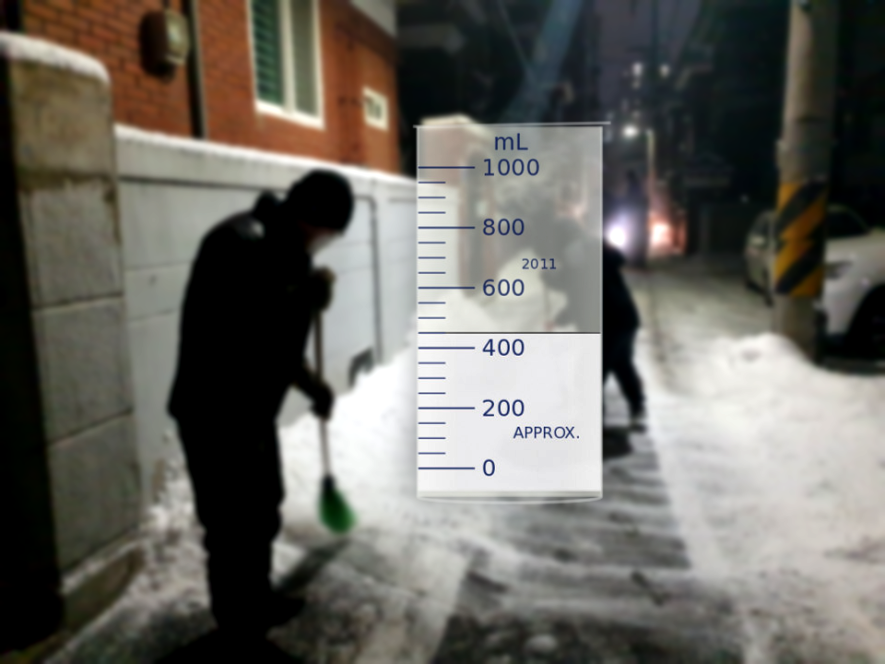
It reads 450 mL
